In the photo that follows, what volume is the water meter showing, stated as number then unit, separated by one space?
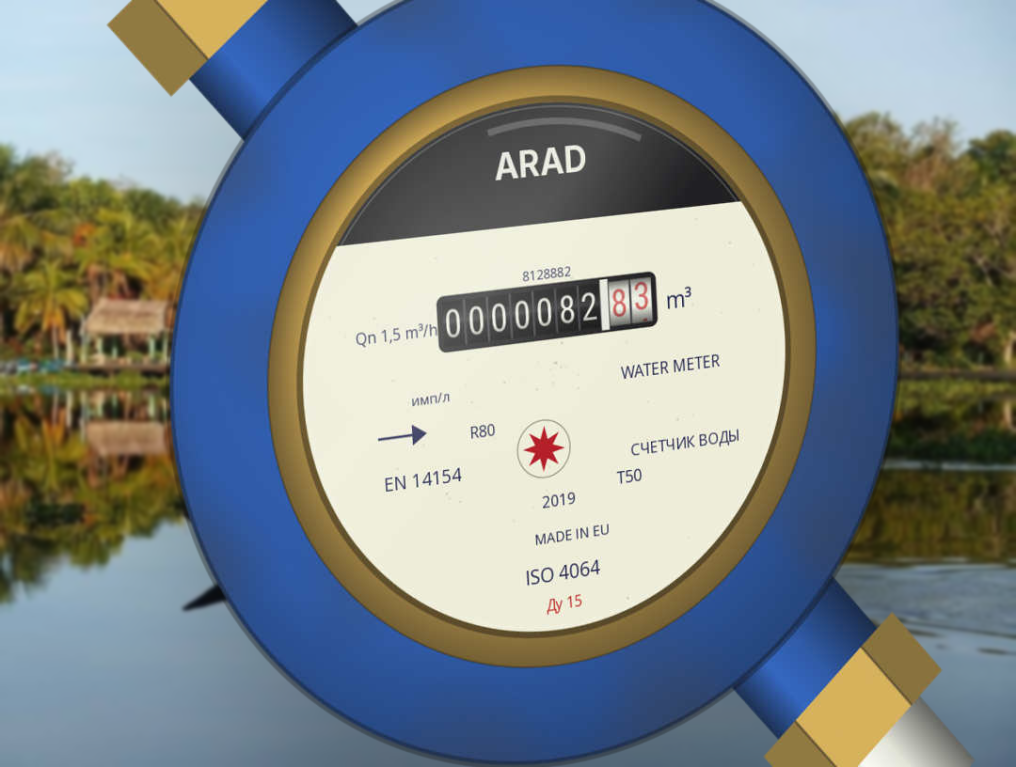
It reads 82.83 m³
